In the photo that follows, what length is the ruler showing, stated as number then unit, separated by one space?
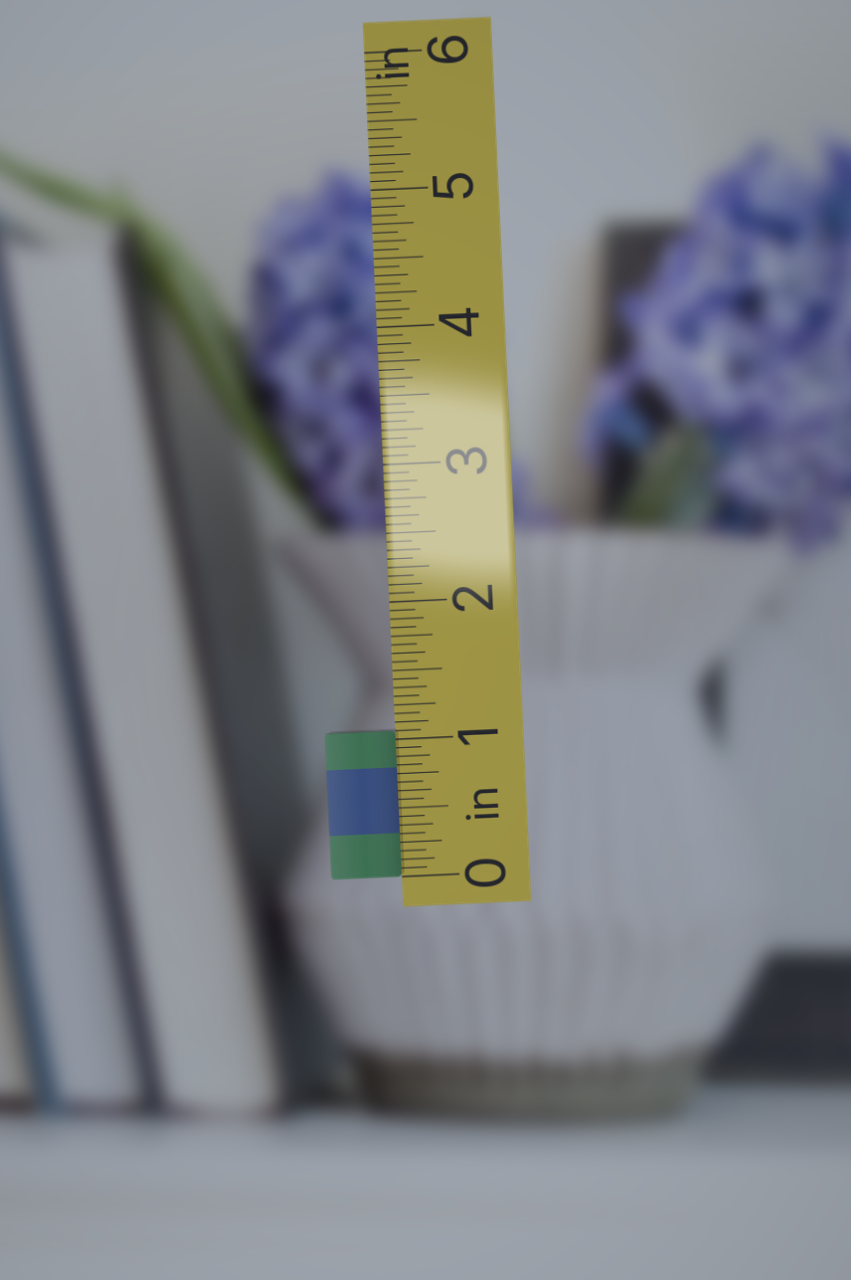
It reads 1.0625 in
